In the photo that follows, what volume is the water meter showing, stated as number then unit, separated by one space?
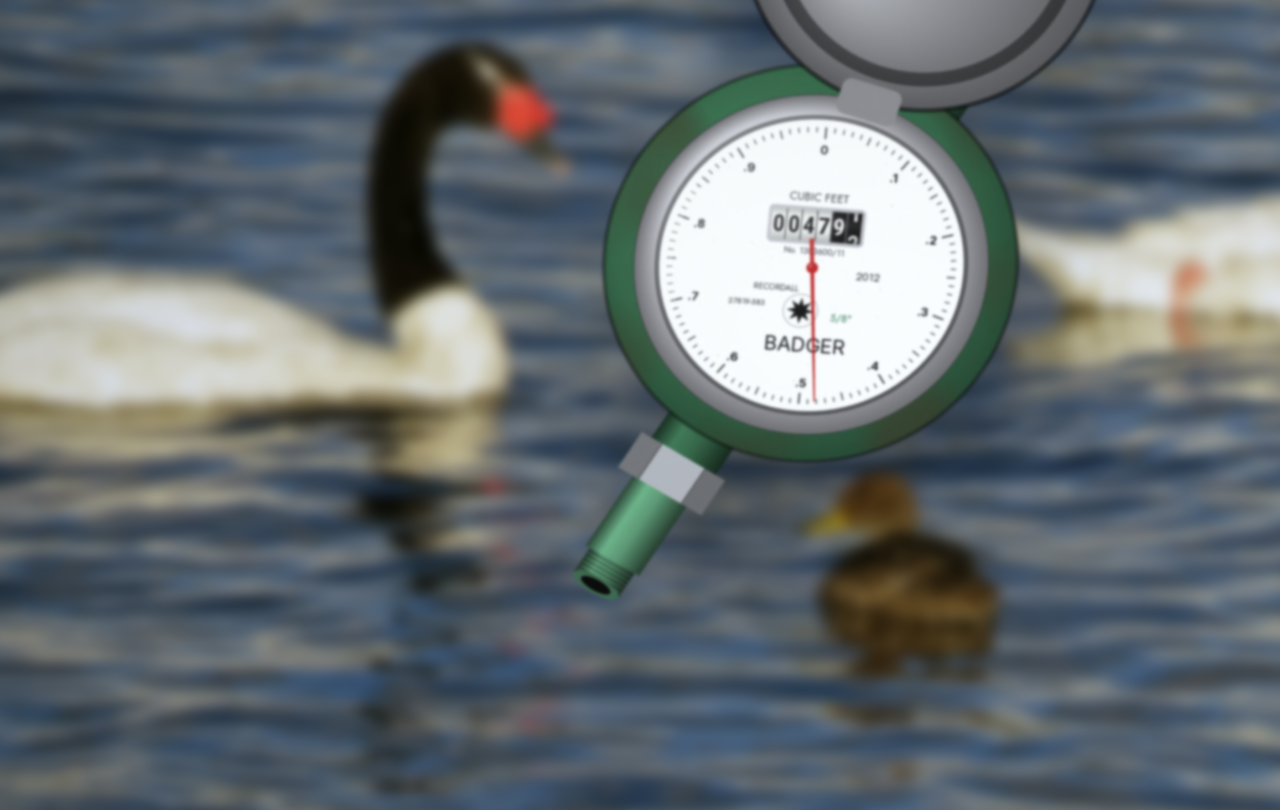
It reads 4791.48 ft³
